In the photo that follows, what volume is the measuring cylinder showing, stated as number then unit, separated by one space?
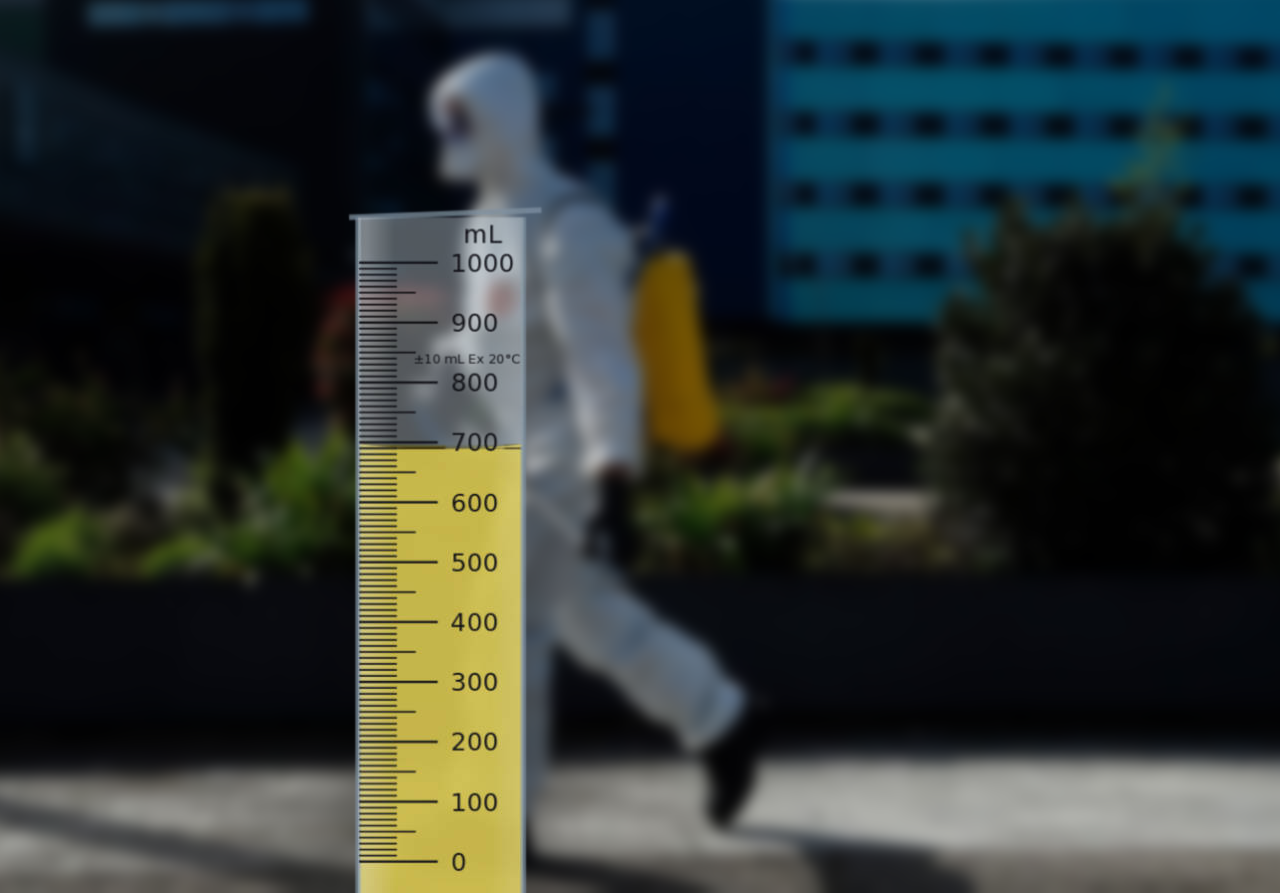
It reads 690 mL
